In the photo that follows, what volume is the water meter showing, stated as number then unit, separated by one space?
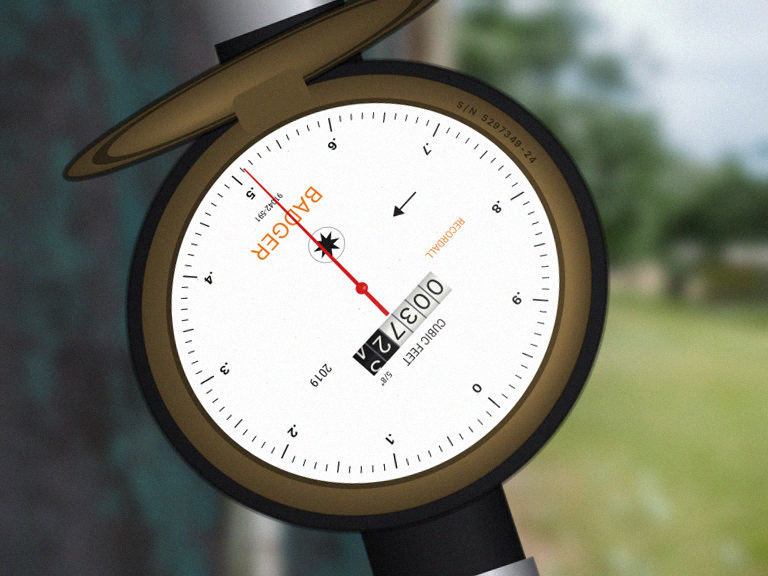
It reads 3723.51 ft³
